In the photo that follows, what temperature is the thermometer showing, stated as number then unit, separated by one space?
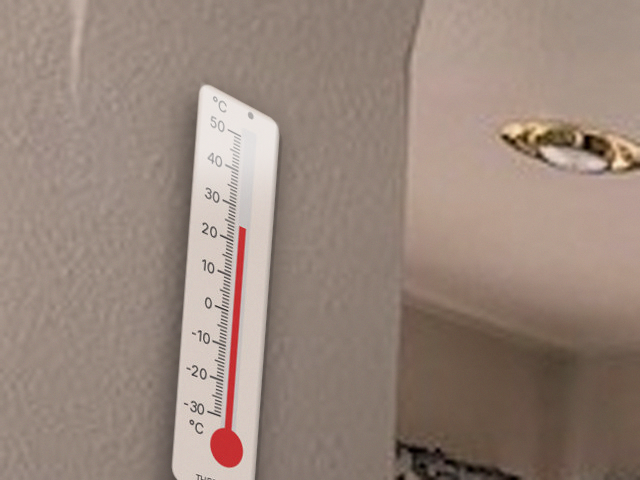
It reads 25 °C
